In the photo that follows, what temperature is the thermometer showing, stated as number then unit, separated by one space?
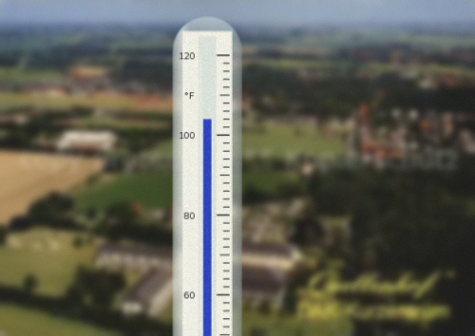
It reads 104 °F
